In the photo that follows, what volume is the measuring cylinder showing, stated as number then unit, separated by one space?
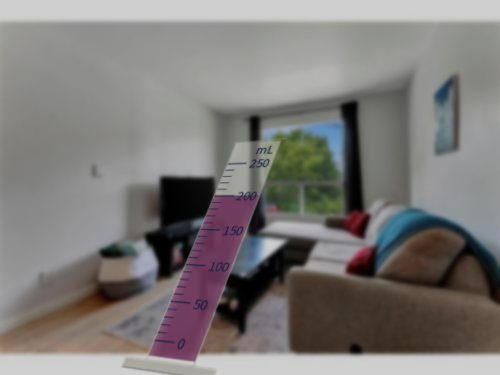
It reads 200 mL
